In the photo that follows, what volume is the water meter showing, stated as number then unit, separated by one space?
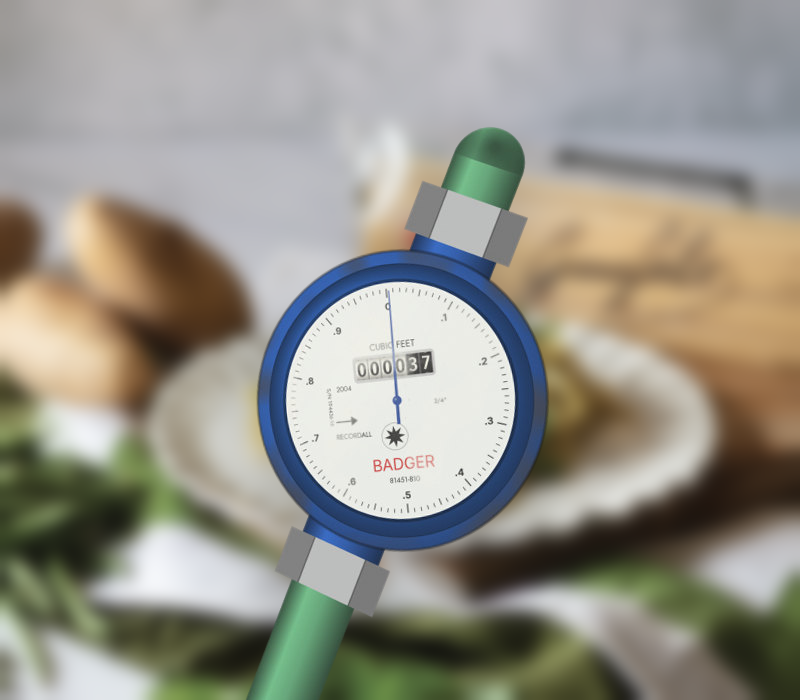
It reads 37.00 ft³
